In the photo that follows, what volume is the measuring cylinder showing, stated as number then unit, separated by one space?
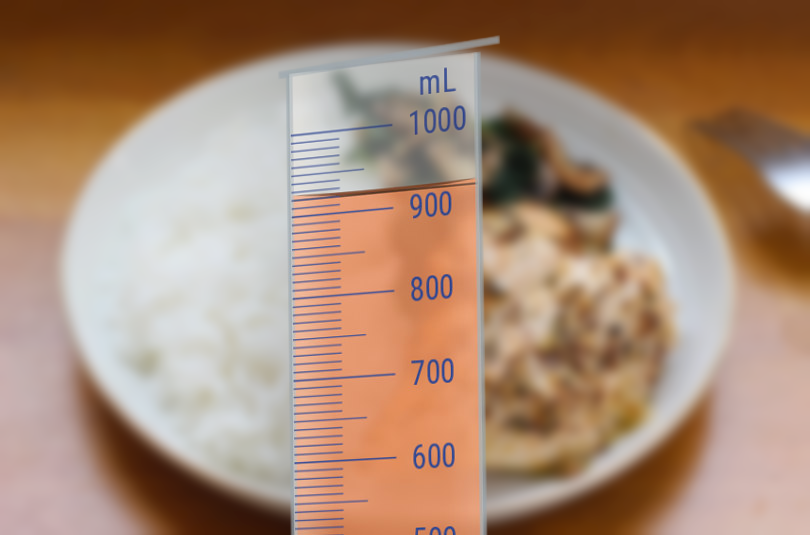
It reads 920 mL
